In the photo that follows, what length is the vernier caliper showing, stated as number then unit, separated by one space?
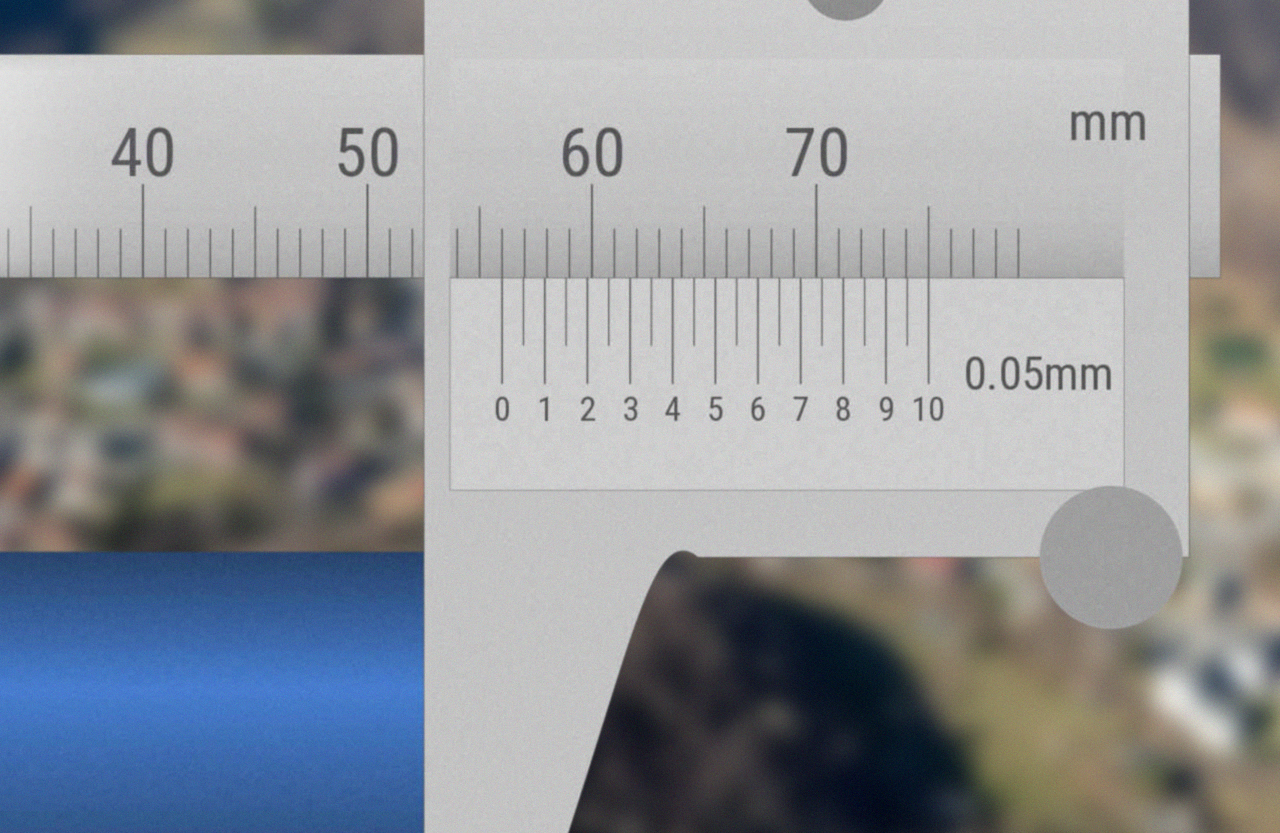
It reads 56.0 mm
